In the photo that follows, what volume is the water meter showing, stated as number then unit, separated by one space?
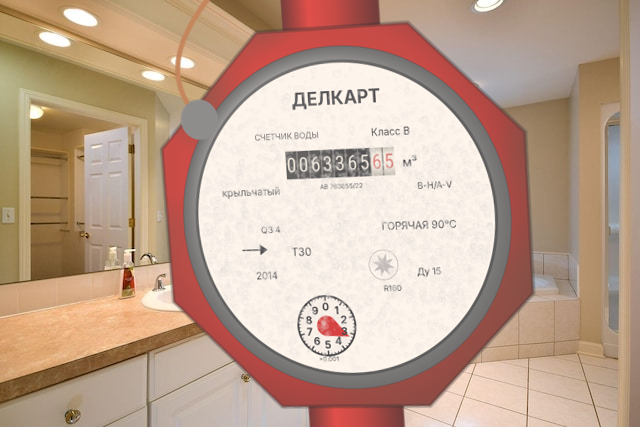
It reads 63365.653 m³
